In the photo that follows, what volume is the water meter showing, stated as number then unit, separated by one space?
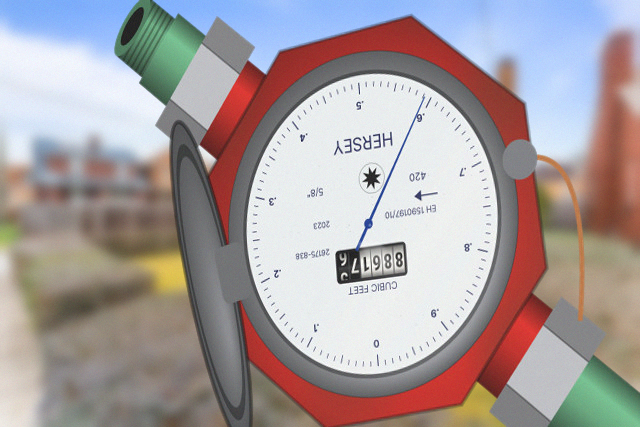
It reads 886175.59 ft³
